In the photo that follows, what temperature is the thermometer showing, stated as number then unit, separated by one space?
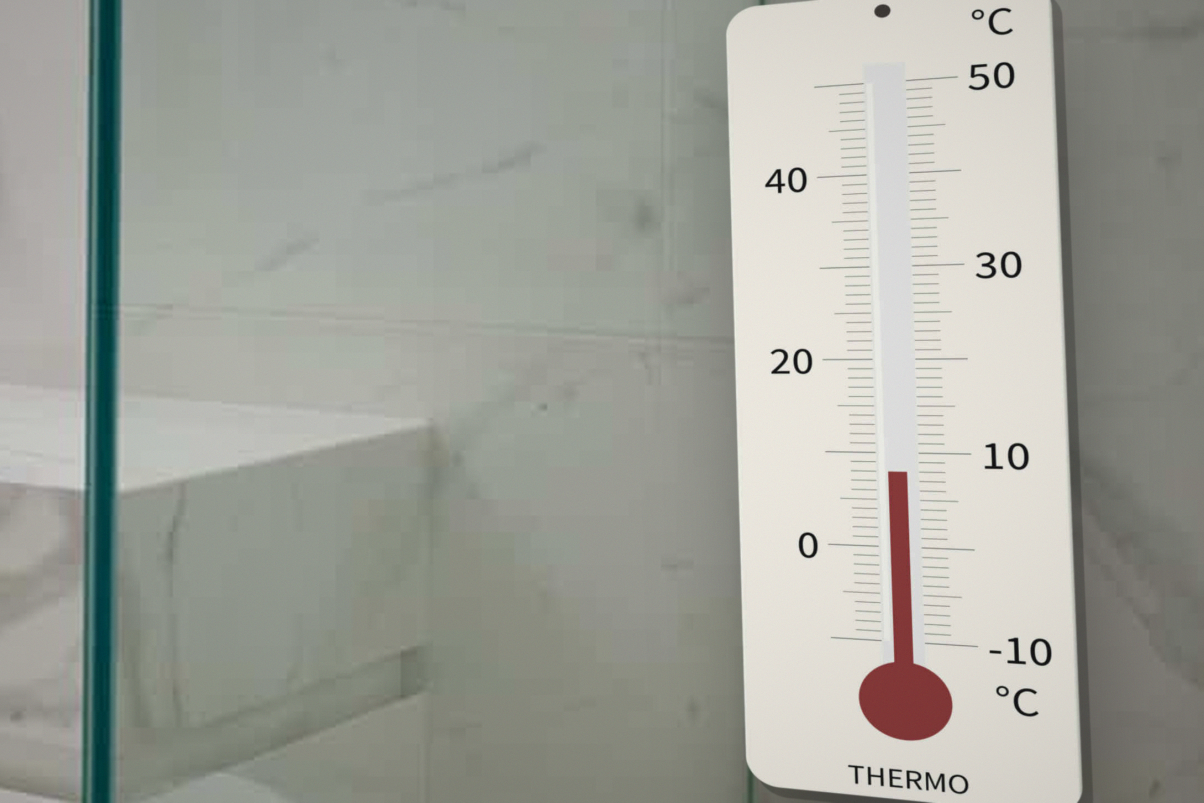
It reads 8 °C
